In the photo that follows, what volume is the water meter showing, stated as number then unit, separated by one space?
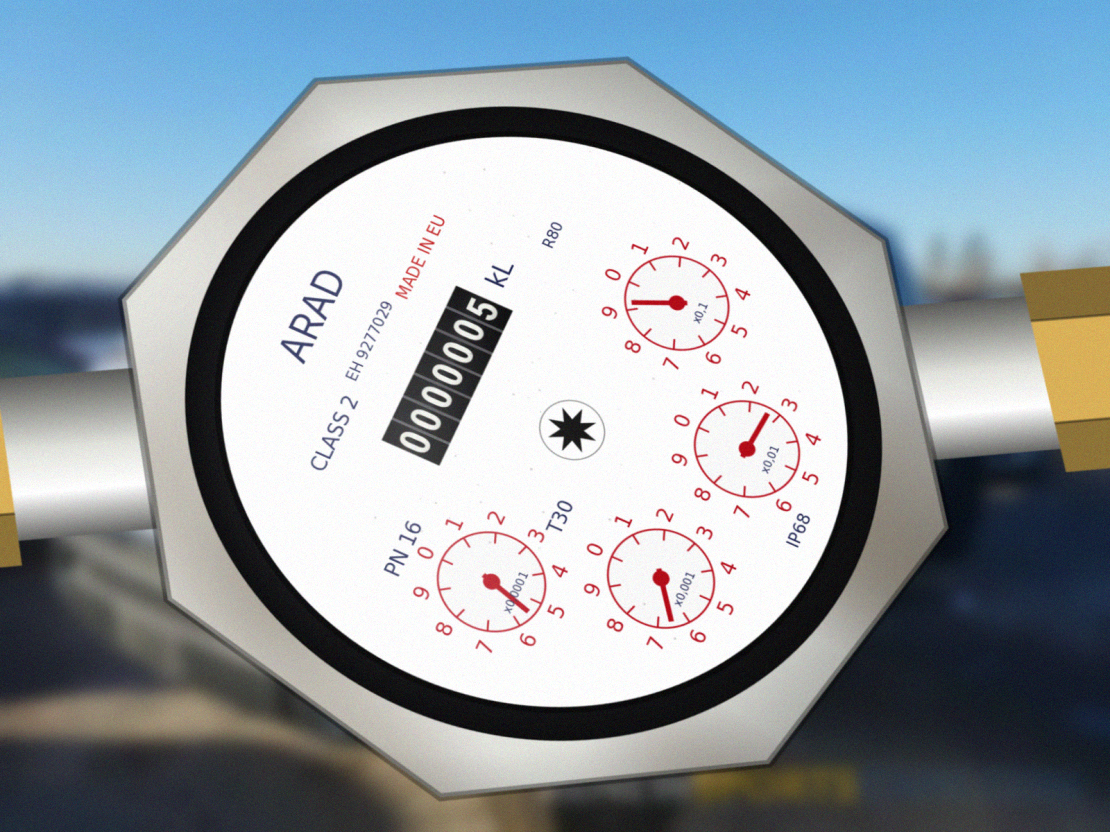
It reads 4.9265 kL
